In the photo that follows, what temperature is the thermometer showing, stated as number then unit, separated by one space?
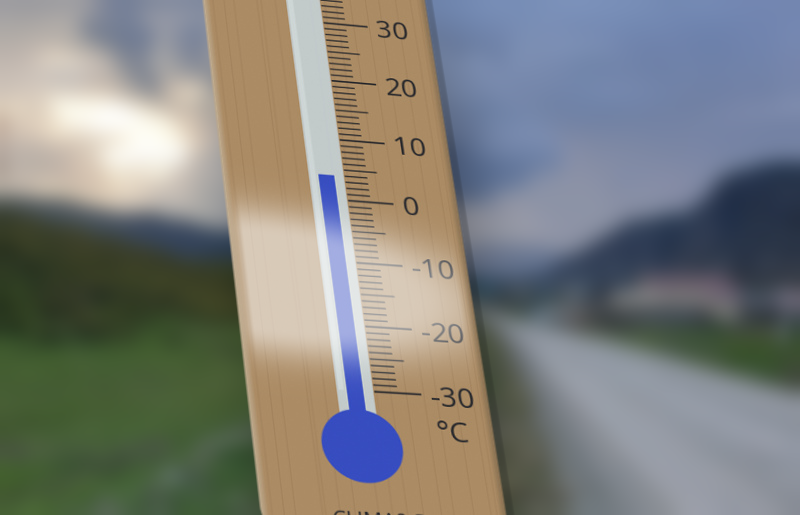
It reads 4 °C
